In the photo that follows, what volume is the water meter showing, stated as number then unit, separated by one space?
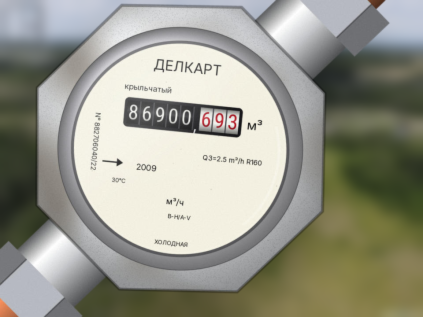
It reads 86900.693 m³
